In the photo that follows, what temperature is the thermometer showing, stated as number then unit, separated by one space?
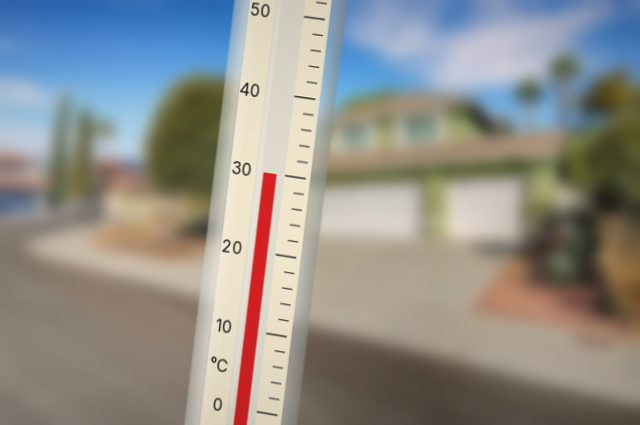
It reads 30 °C
